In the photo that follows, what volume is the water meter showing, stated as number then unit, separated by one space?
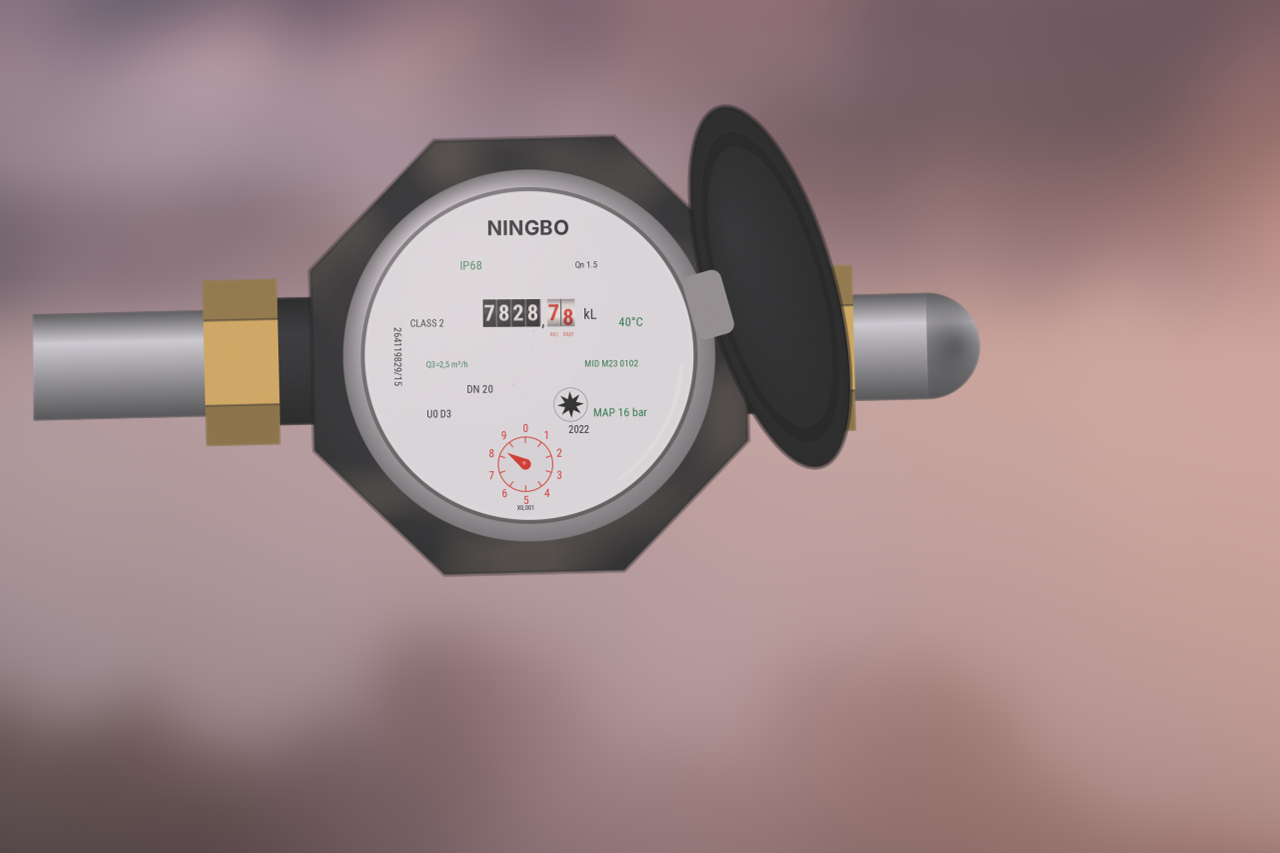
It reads 7828.778 kL
